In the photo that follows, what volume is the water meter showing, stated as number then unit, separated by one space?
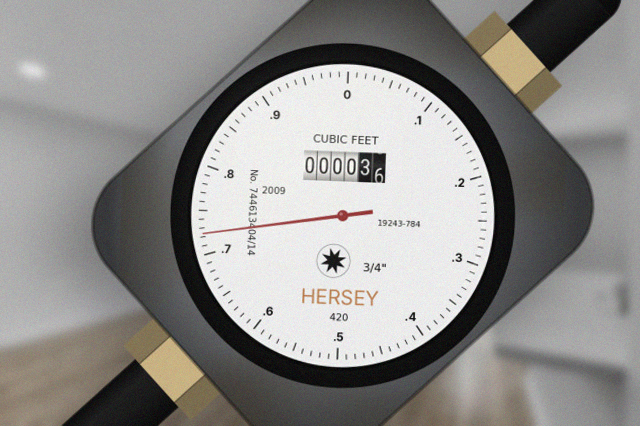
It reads 35.72 ft³
